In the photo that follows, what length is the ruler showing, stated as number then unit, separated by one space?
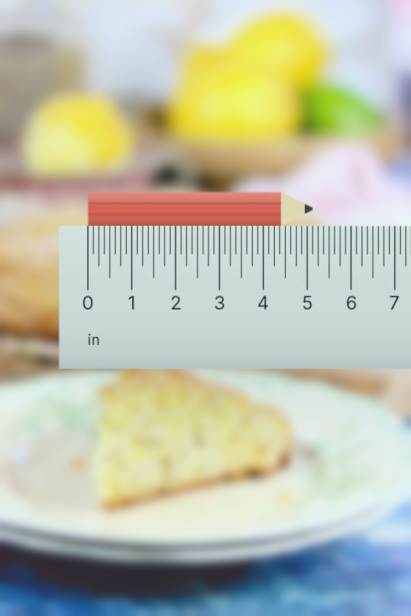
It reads 5.125 in
